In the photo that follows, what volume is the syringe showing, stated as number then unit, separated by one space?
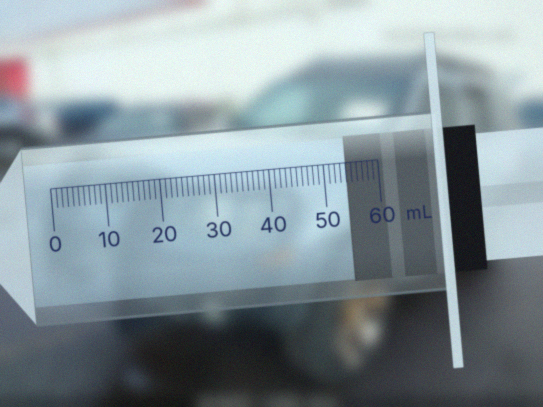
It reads 54 mL
